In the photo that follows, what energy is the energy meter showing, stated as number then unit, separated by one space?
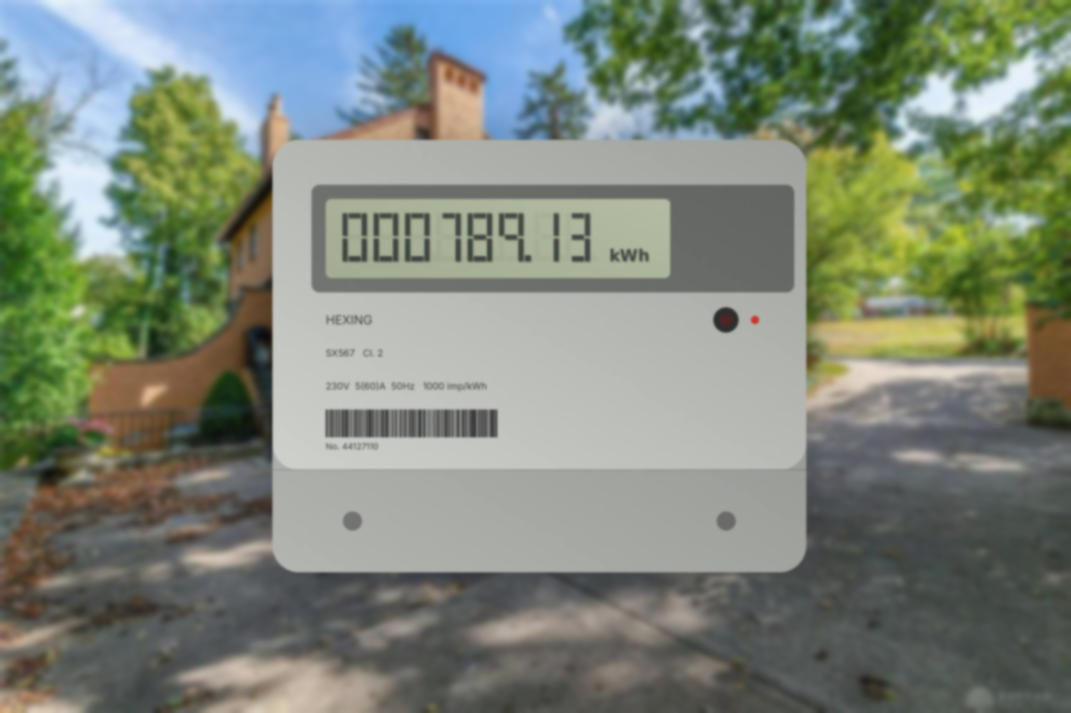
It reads 789.13 kWh
